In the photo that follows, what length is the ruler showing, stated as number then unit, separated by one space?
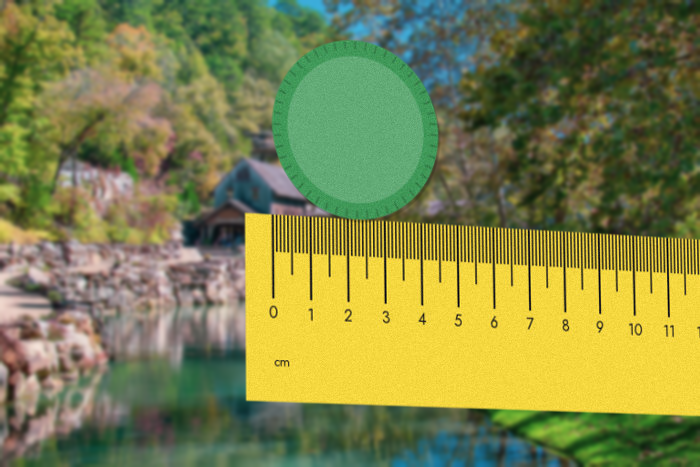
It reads 4.5 cm
